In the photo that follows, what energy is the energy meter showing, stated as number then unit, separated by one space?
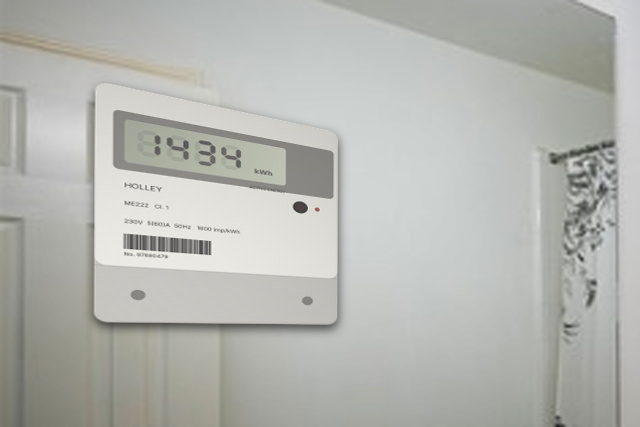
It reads 1434 kWh
